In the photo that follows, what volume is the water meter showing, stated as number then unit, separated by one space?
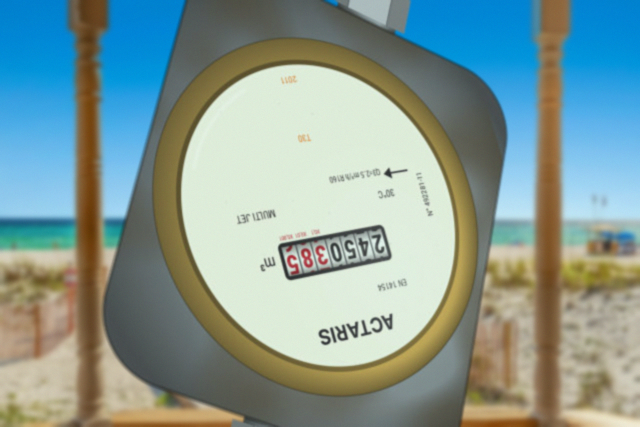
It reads 2450.385 m³
